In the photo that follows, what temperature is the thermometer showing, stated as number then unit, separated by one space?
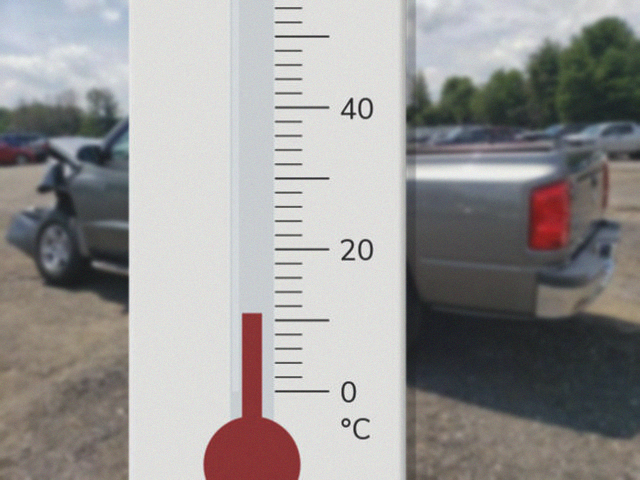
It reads 11 °C
